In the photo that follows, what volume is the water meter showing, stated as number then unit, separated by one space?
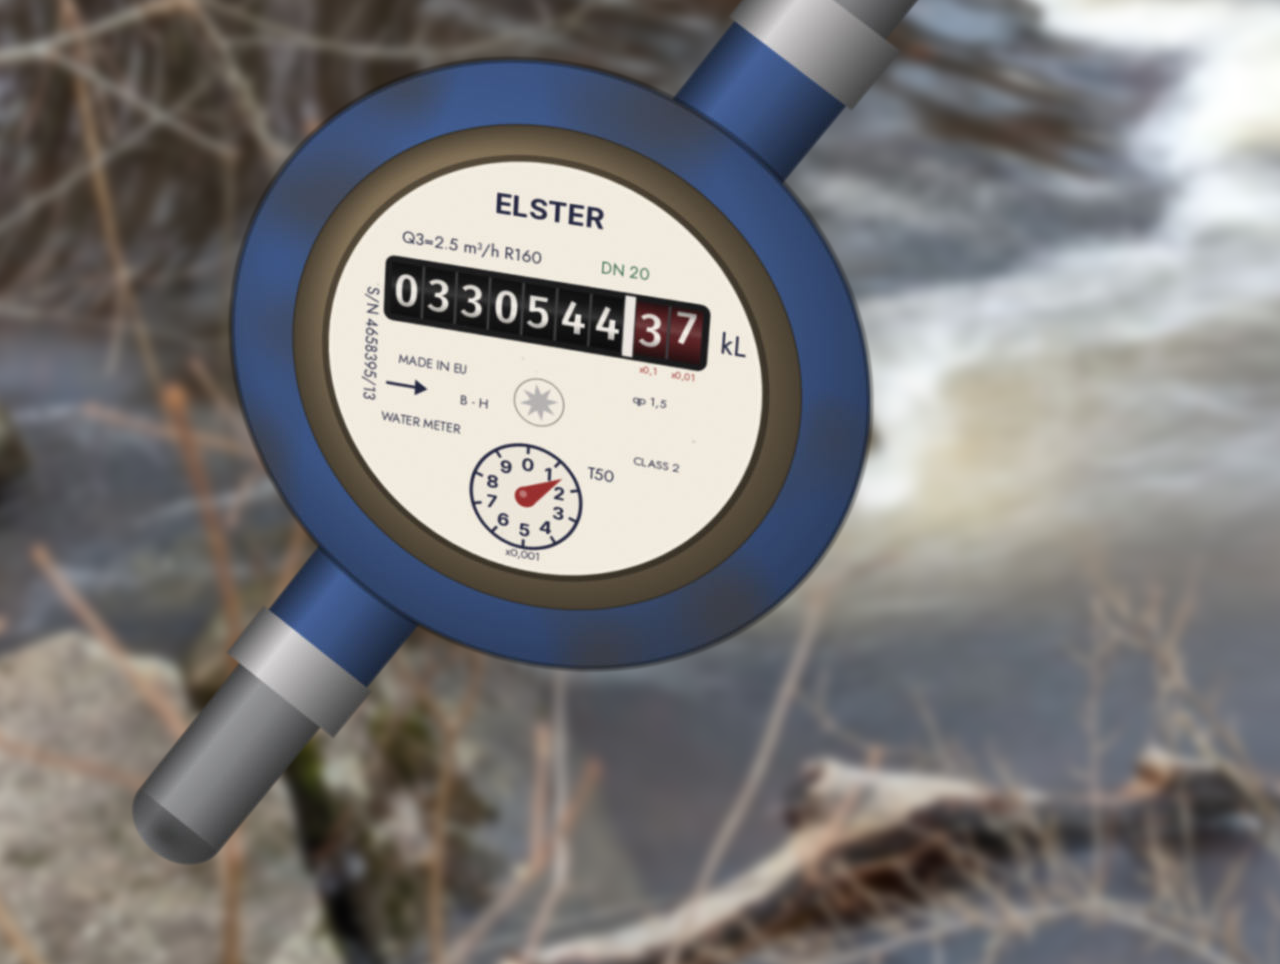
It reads 330544.371 kL
